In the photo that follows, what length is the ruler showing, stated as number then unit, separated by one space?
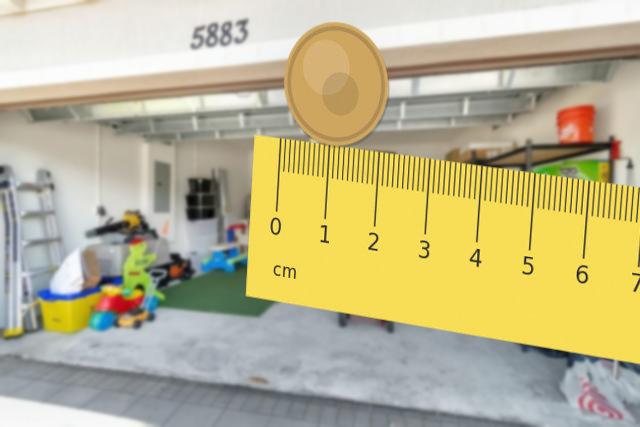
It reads 2.1 cm
